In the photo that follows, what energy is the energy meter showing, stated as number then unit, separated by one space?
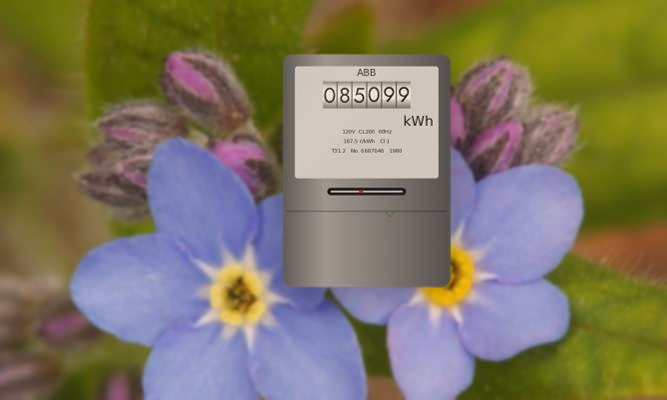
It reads 85099 kWh
